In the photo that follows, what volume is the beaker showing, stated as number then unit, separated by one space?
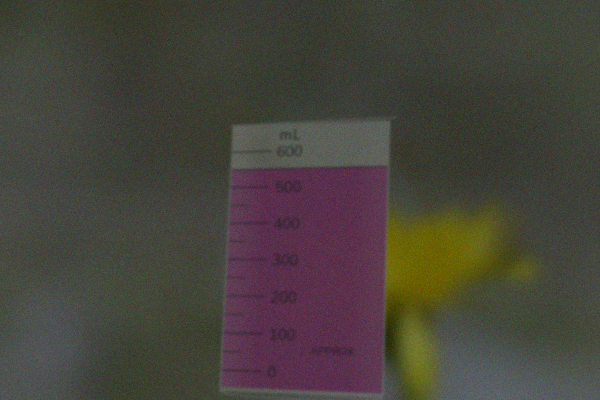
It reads 550 mL
